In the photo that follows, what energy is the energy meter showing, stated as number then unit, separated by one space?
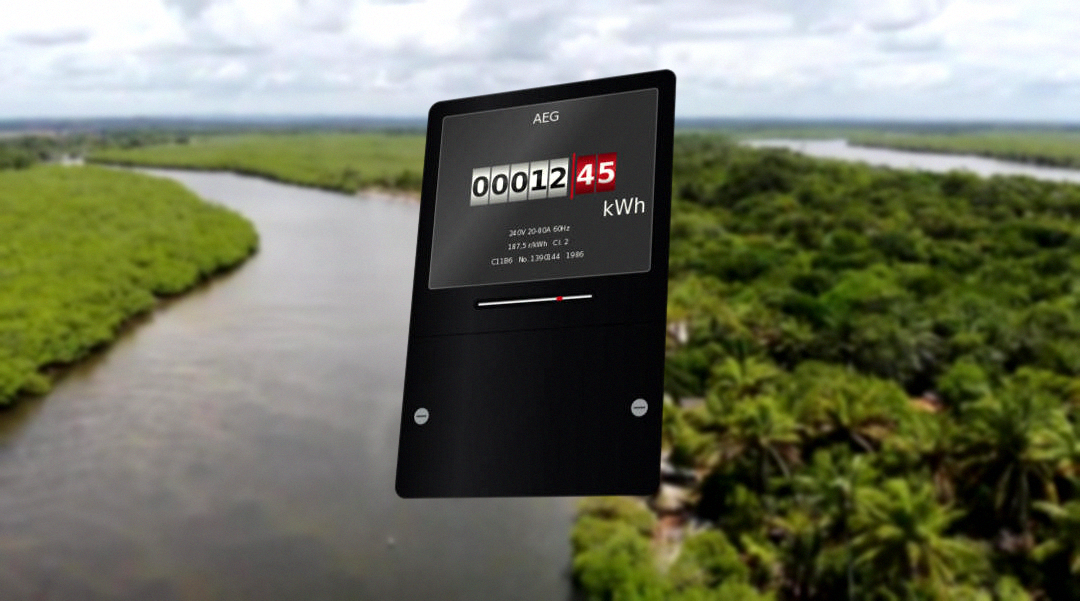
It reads 12.45 kWh
